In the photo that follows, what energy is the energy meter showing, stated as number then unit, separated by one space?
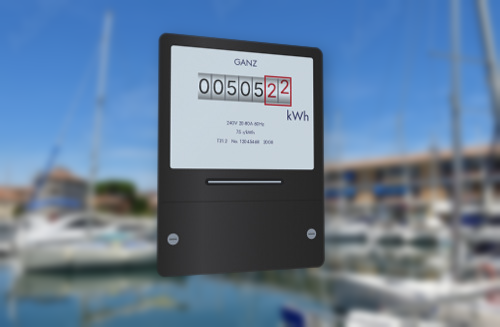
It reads 505.22 kWh
